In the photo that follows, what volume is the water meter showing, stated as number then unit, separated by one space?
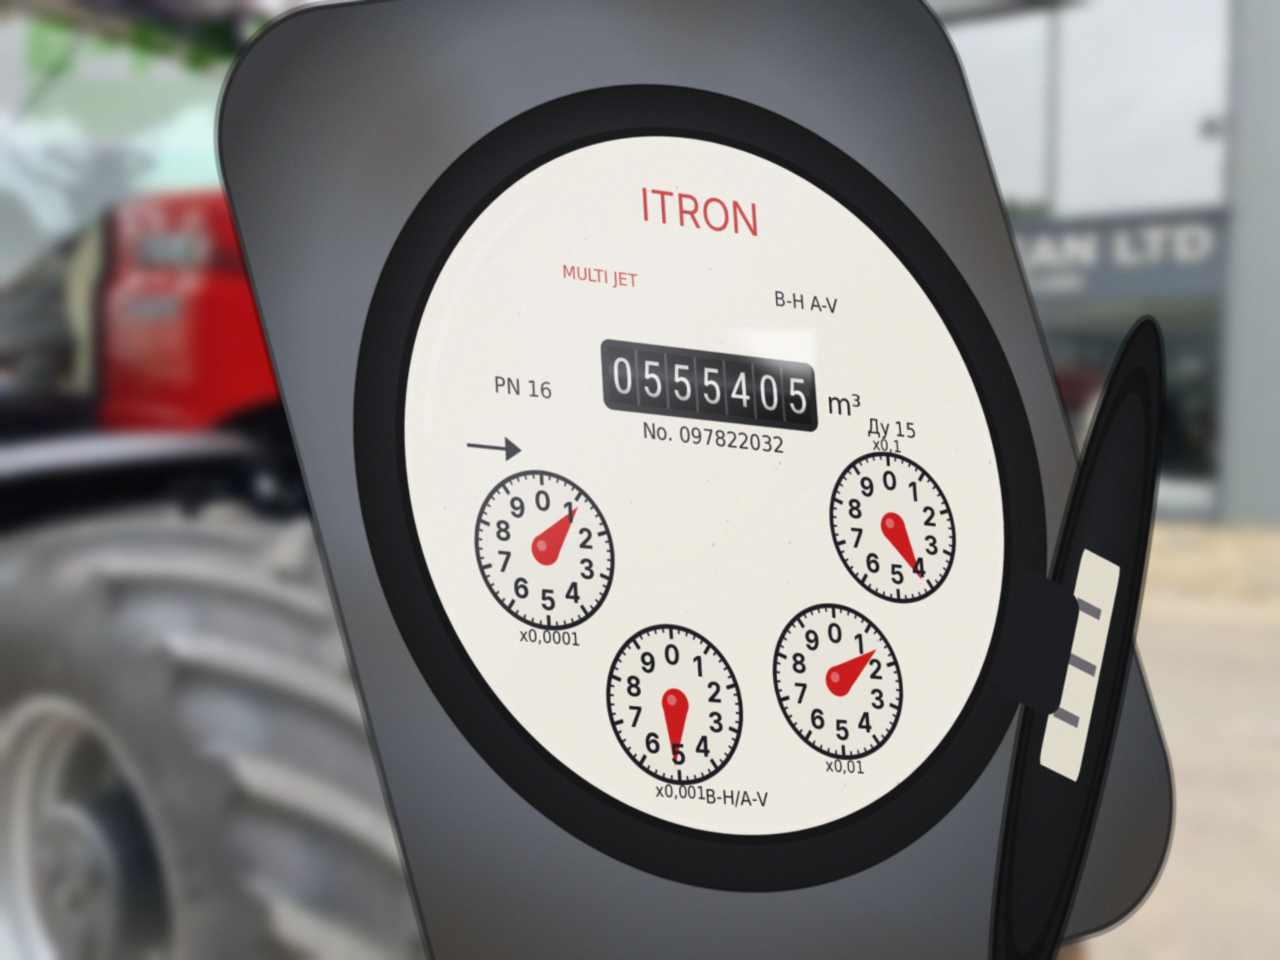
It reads 555405.4151 m³
